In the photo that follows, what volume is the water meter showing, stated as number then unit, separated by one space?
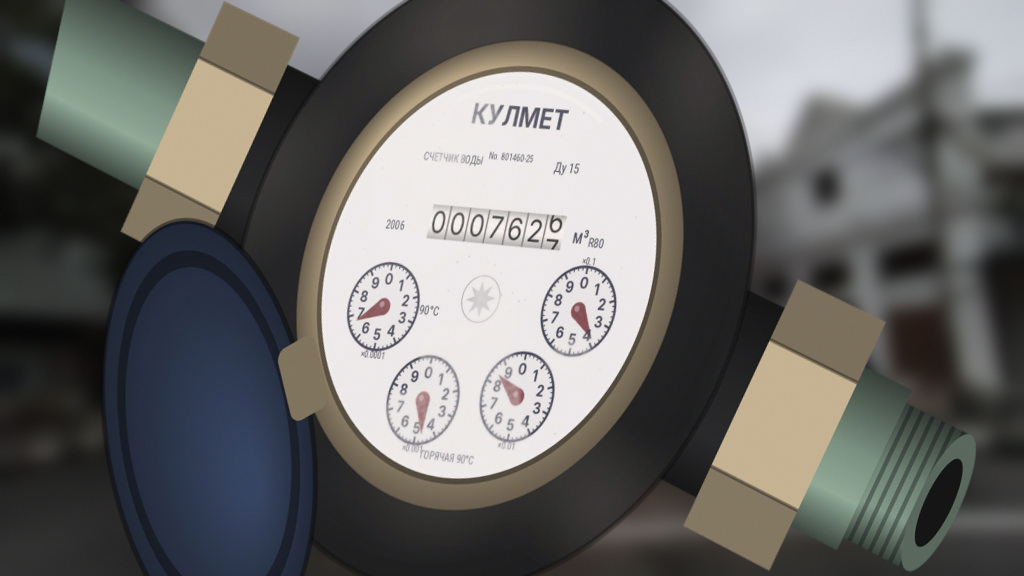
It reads 7626.3846 m³
